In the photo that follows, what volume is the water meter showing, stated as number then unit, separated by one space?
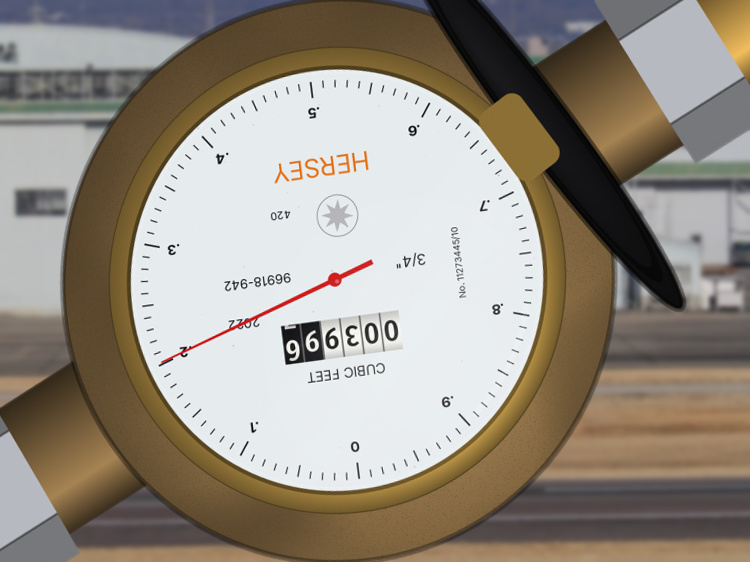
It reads 3996.20 ft³
